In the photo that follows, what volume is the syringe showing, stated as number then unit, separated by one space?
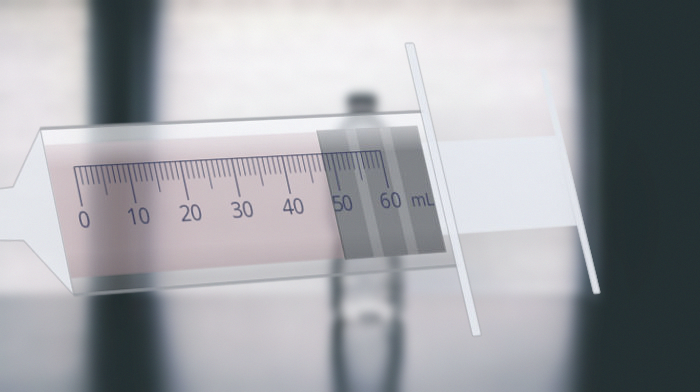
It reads 48 mL
